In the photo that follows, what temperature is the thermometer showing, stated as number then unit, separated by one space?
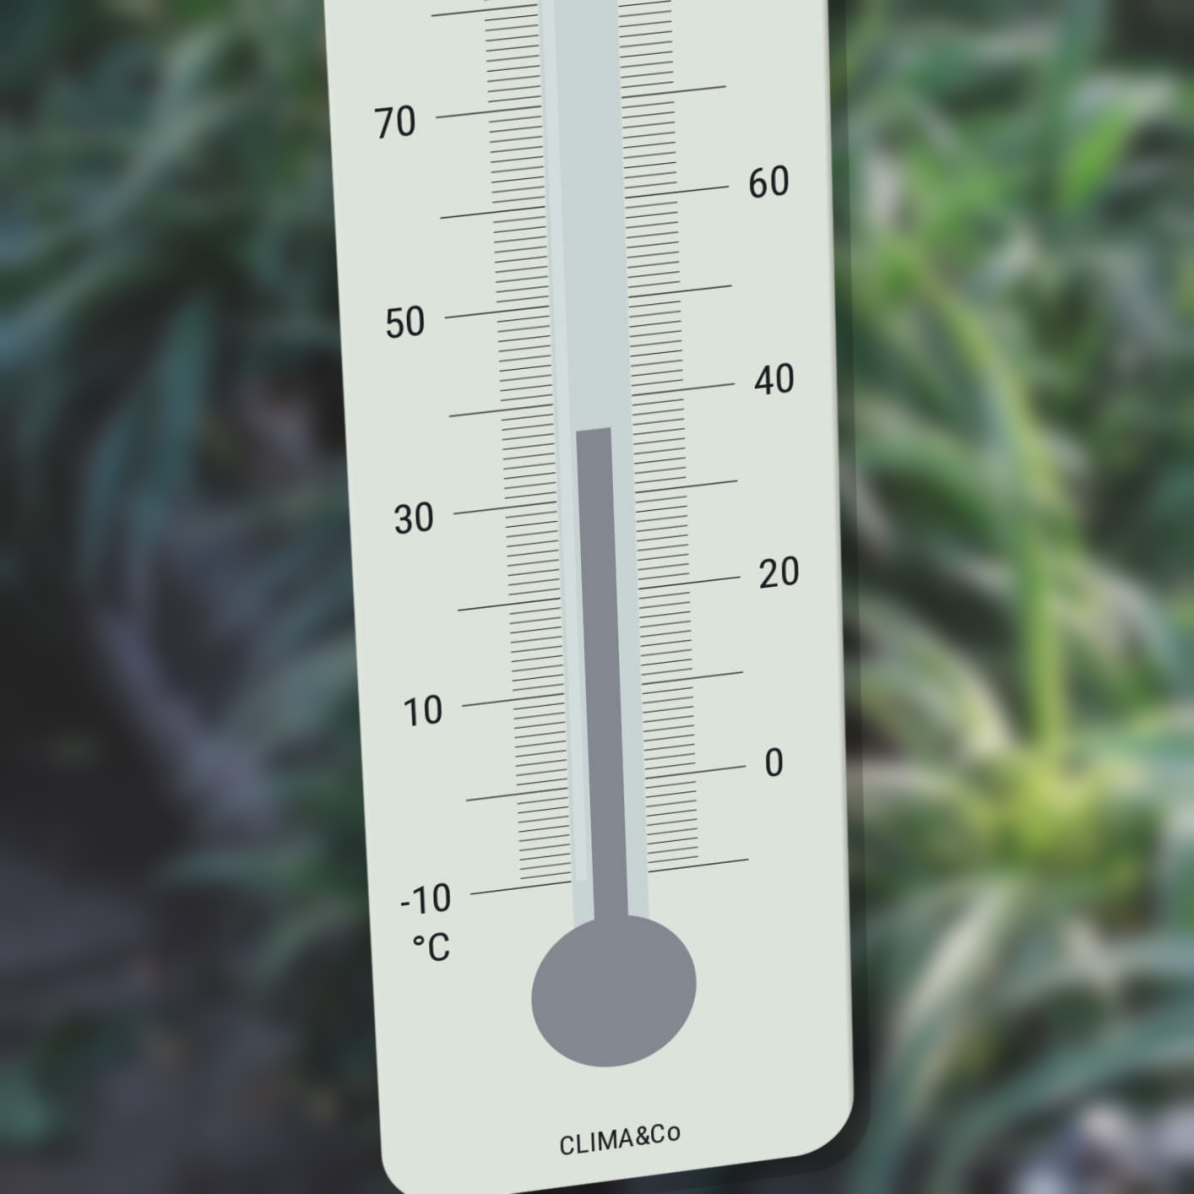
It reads 37 °C
